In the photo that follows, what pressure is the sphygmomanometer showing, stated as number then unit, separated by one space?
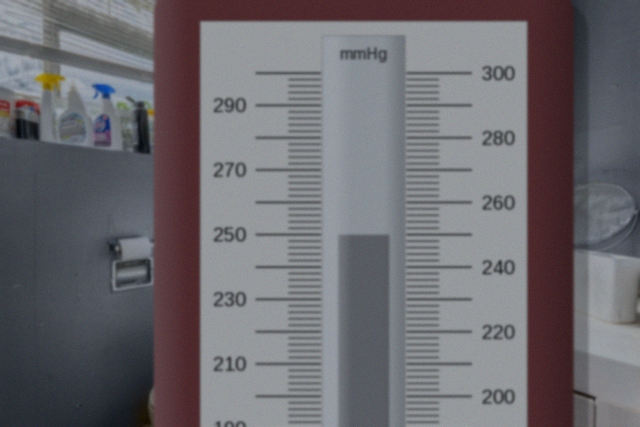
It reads 250 mmHg
